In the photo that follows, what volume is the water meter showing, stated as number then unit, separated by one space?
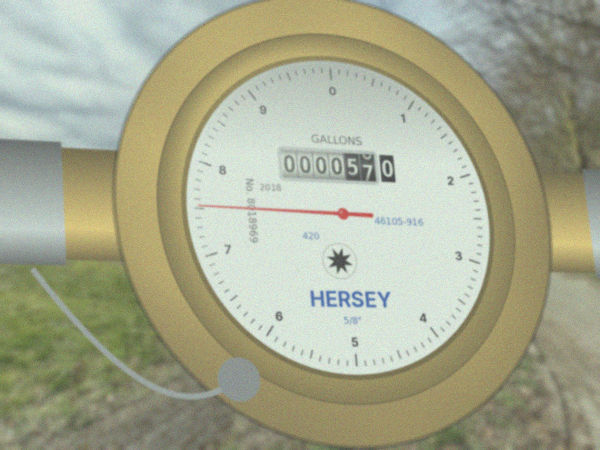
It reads 567.5 gal
